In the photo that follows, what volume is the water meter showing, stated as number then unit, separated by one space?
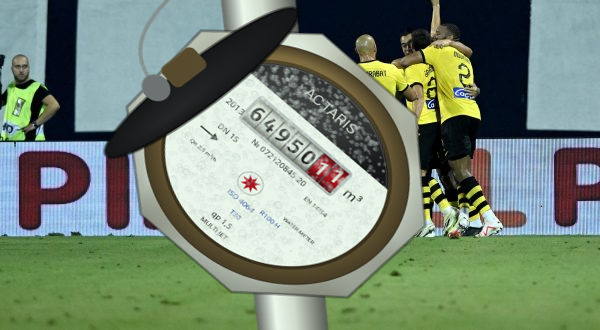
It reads 64950.11 m³
